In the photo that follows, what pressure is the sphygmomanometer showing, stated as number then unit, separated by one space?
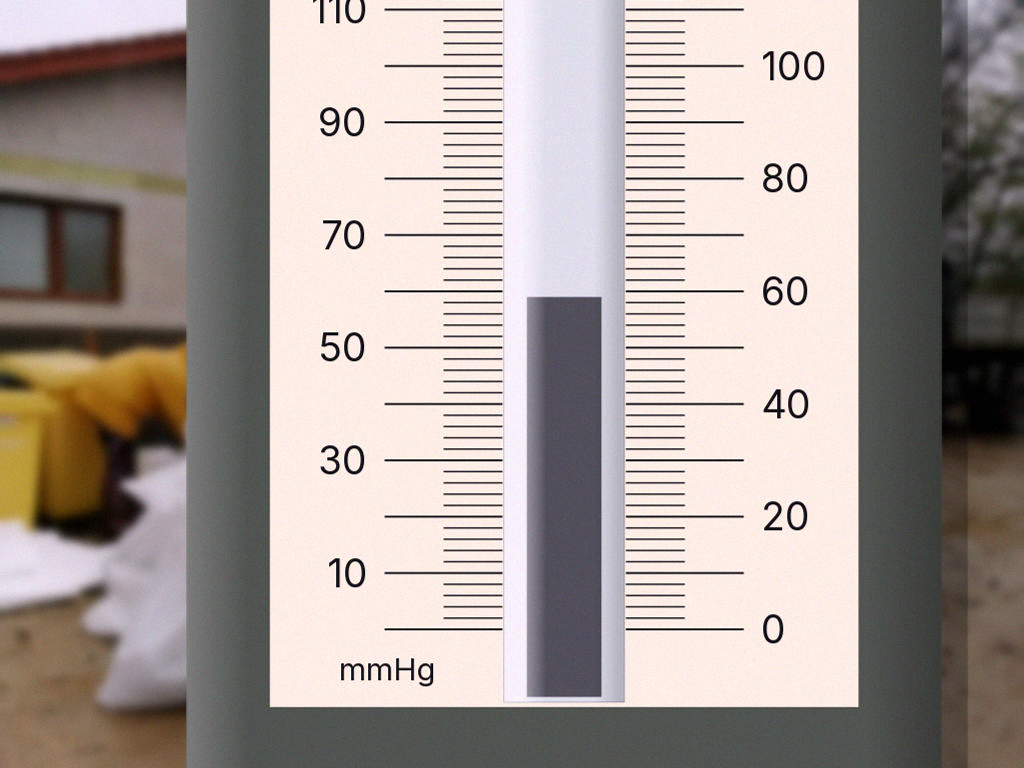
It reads 59 mmHg
